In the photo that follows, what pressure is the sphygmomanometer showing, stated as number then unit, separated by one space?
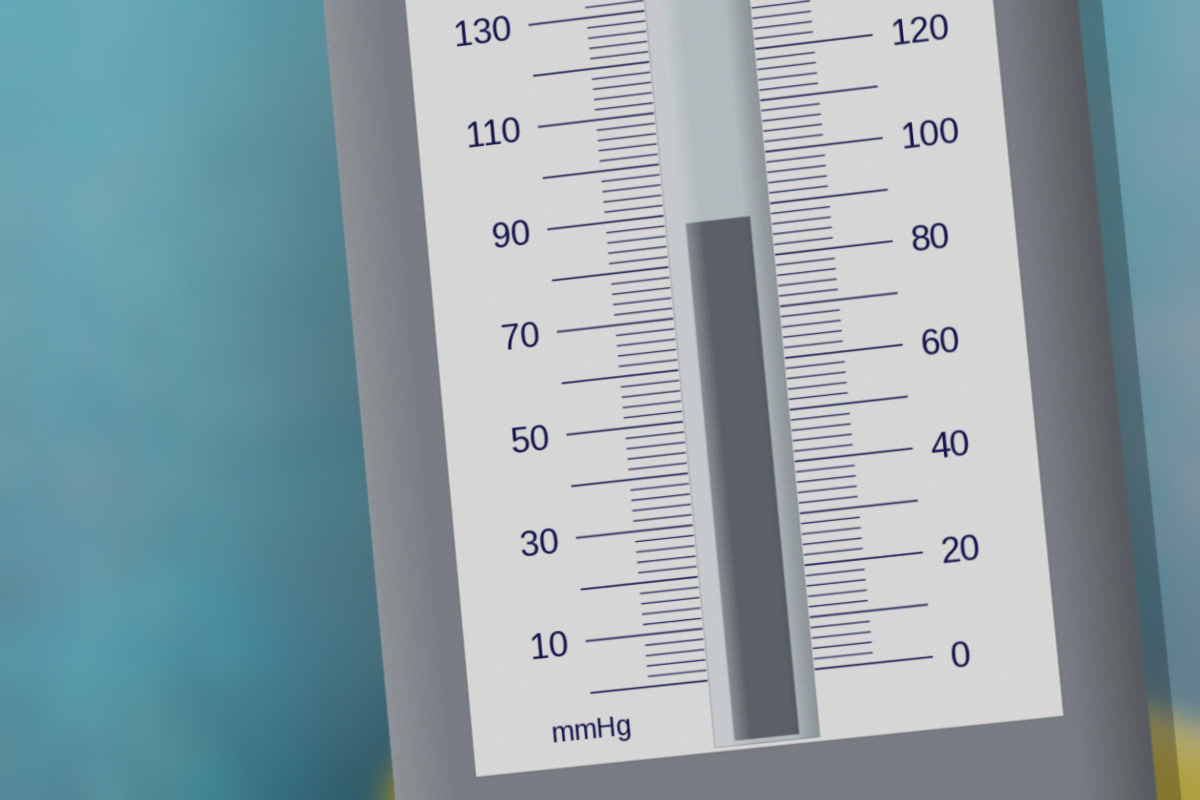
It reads 88 mmHg
